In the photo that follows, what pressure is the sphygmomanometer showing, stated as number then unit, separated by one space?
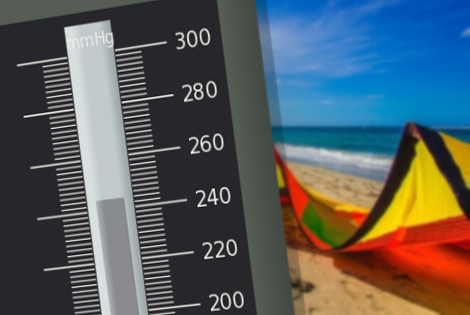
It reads 244 mmHg
